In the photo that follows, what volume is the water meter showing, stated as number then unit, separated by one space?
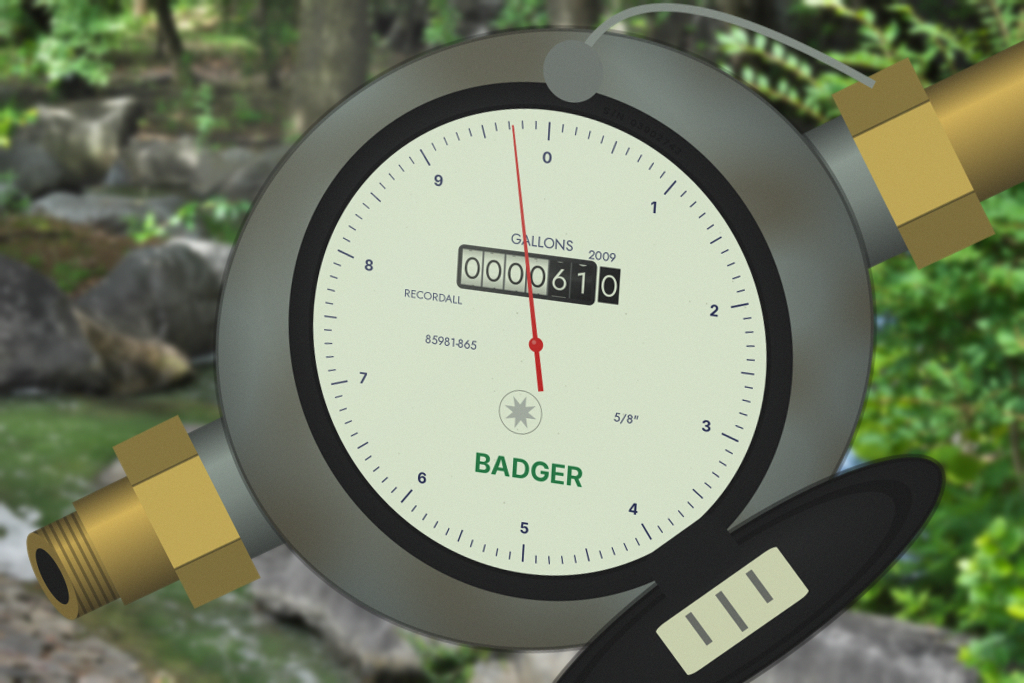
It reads 609.7 gal
